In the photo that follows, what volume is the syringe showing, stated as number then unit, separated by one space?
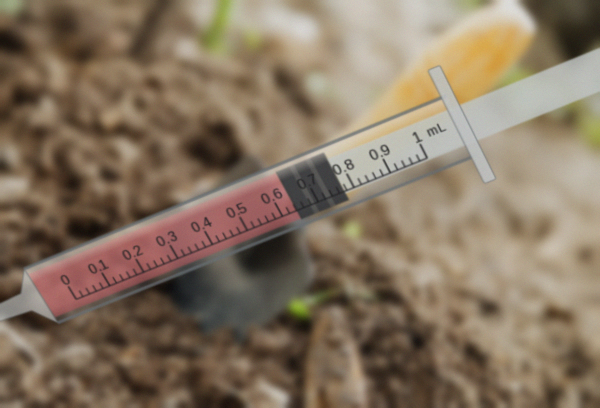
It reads 0.64 mL
